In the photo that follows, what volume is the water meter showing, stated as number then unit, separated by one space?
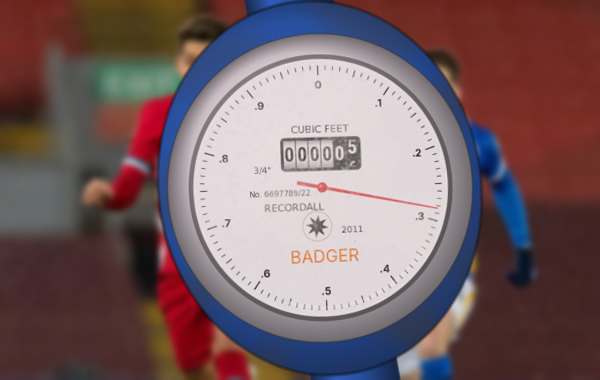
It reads 5.28 ft³
